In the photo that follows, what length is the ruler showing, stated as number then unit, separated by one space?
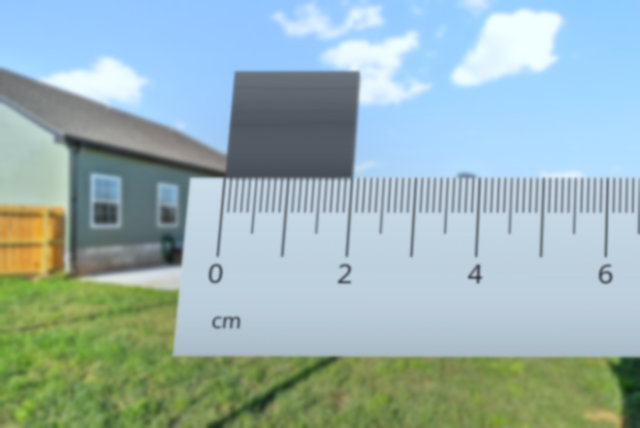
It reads 2 cm
